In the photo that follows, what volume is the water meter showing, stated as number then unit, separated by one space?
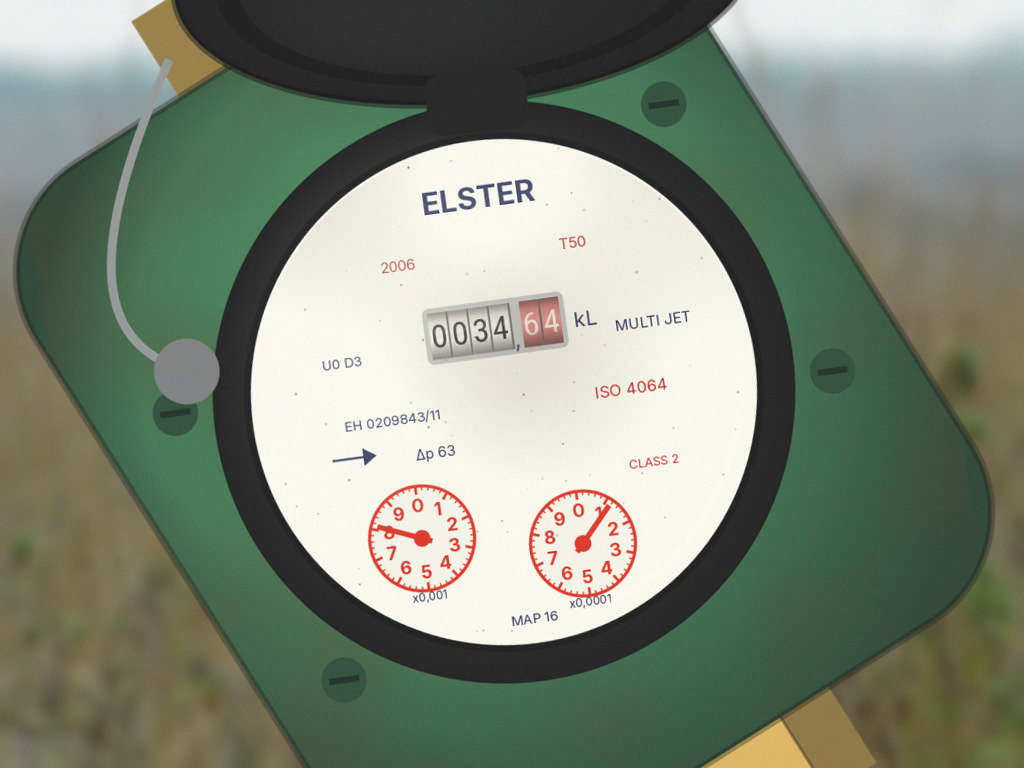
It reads 34.6481 kL
